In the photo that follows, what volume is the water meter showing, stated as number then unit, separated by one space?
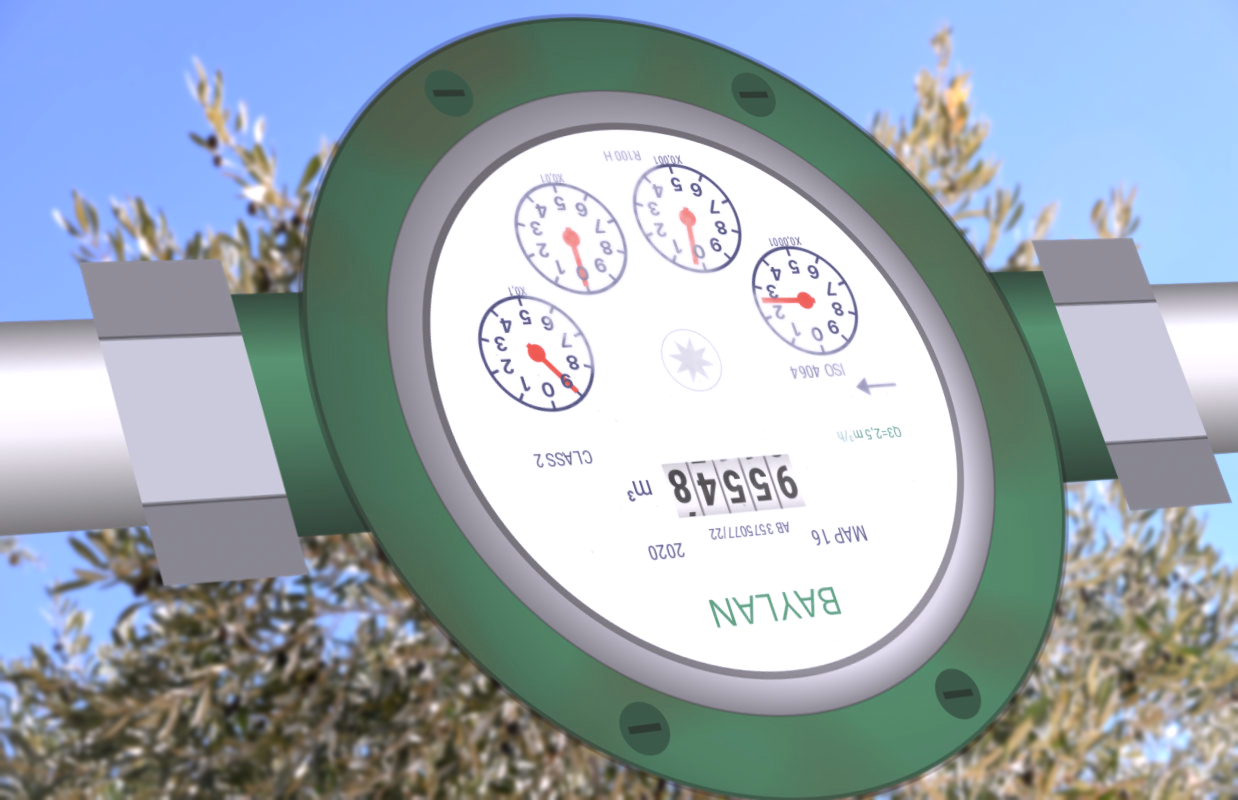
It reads 95547.9002 m³
